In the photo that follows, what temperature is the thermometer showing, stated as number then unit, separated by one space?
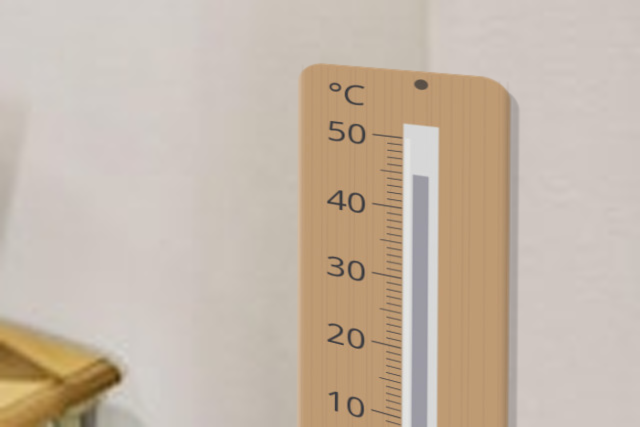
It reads 45 °C
